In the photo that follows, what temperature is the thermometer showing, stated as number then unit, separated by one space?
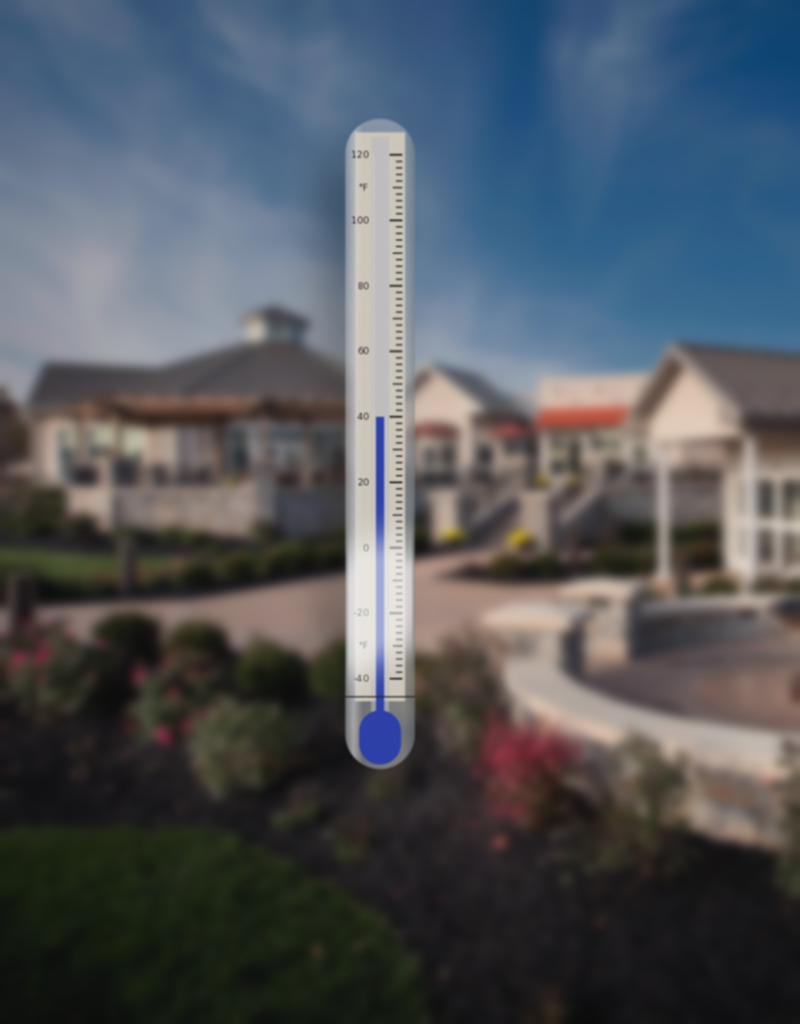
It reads 40 °F
